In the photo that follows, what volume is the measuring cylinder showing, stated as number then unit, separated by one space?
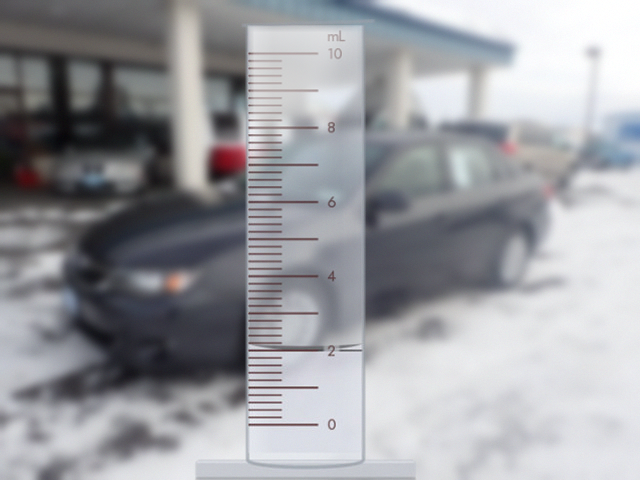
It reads 2 mL
